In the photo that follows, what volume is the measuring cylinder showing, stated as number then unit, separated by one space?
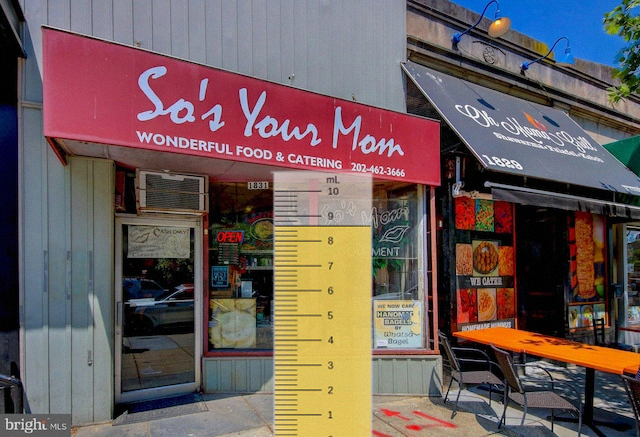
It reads 8.6 mL
